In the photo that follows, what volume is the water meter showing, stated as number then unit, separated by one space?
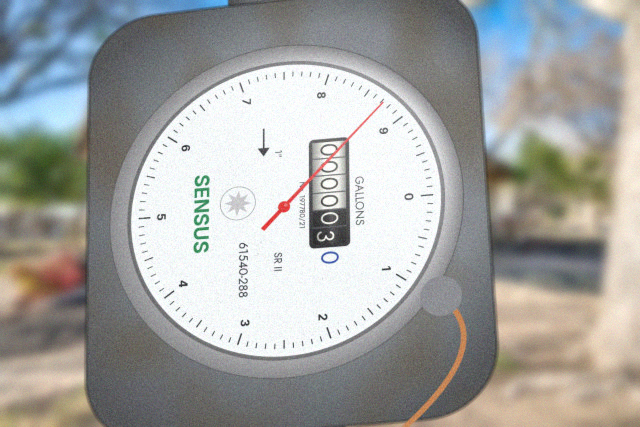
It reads 28.7 gal
